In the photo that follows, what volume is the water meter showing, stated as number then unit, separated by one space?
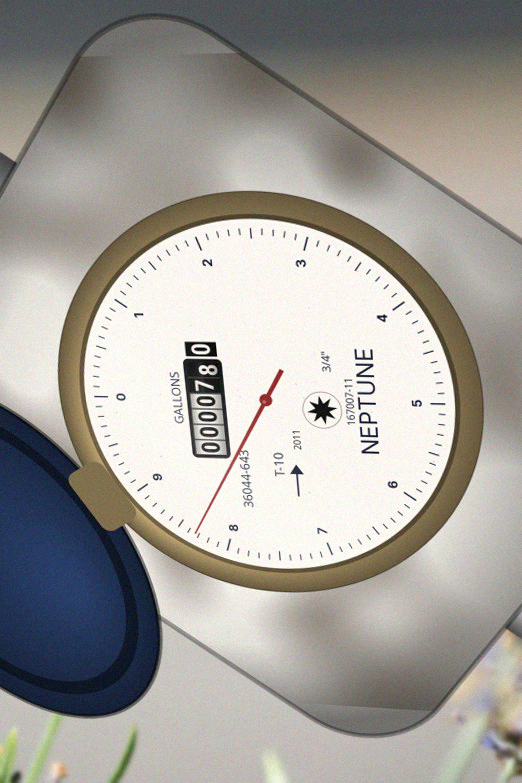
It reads 778.3 gal
